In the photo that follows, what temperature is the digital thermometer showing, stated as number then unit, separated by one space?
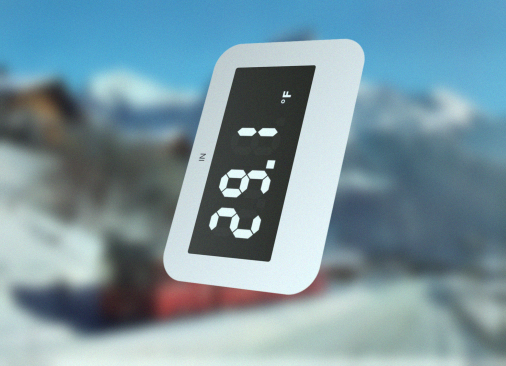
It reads 29.1 °F
